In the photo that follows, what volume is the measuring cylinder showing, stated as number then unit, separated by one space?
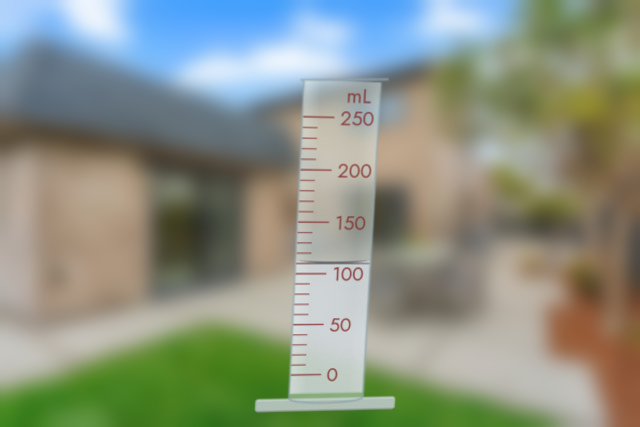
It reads 110 mL
